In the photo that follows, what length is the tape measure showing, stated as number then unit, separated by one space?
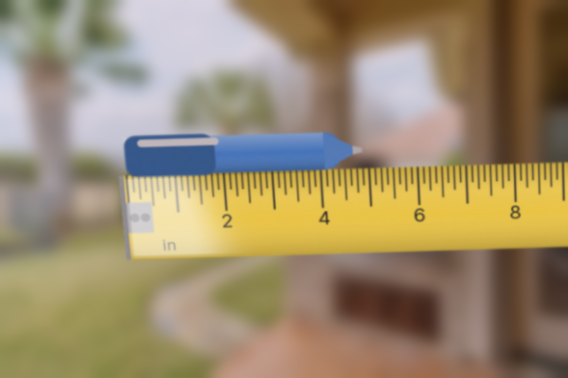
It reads 4.875 in
